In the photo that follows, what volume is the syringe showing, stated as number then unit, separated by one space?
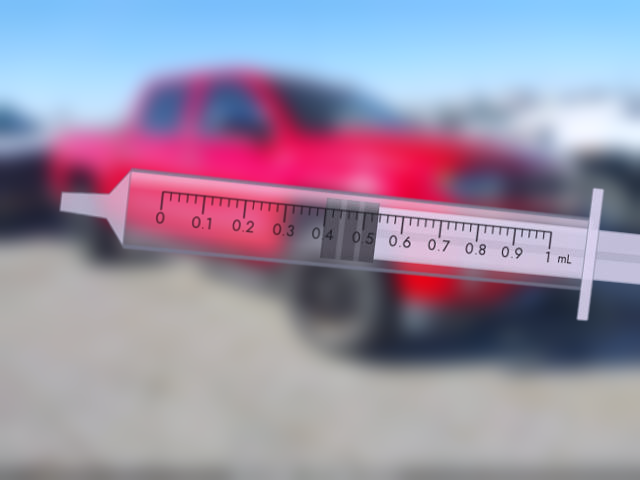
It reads 0.4 mL
